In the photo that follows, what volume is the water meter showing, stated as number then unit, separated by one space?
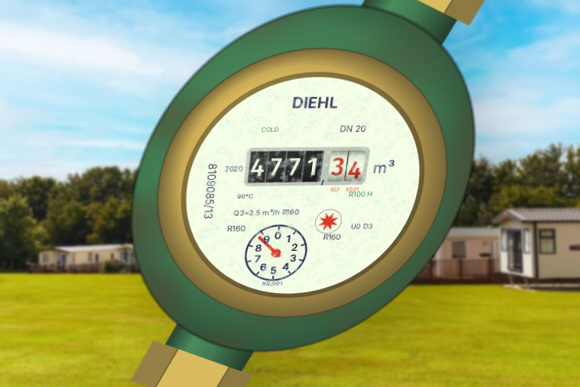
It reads 4771.338 m³
